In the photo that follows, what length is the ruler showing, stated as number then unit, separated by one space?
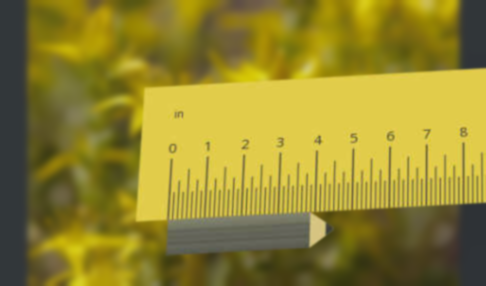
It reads 4.5 in
